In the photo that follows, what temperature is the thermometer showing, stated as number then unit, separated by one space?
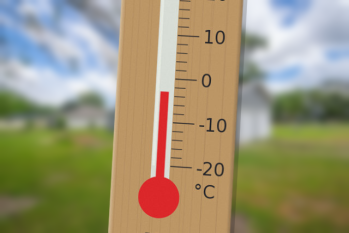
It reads -3 °C
